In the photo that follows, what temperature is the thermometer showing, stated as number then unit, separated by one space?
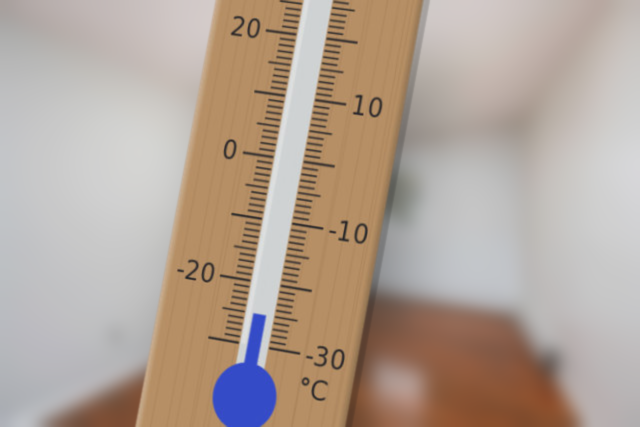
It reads -25 °C
